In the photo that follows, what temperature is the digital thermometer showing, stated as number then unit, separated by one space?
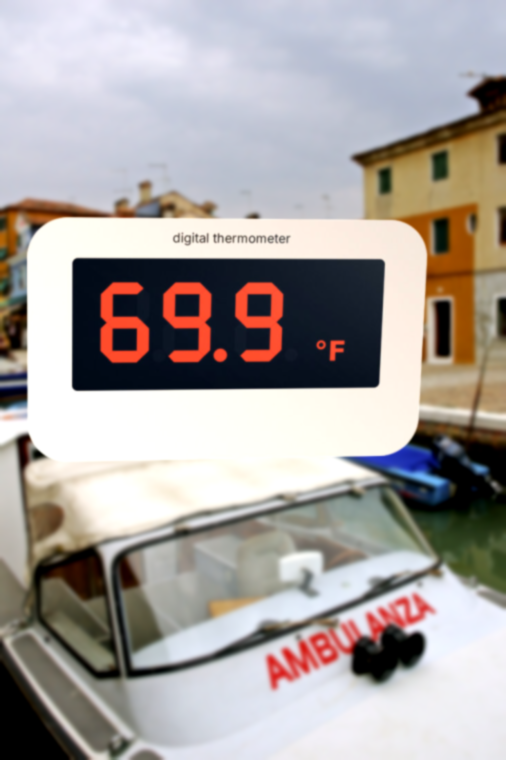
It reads 69.9 °F
